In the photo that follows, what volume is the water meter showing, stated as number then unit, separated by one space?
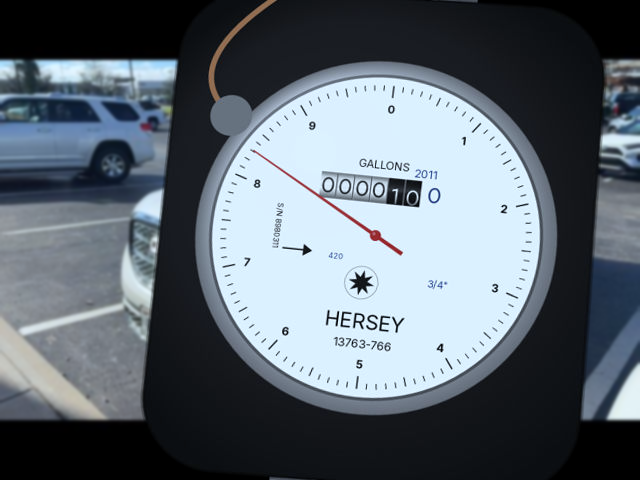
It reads 98.3 gal
